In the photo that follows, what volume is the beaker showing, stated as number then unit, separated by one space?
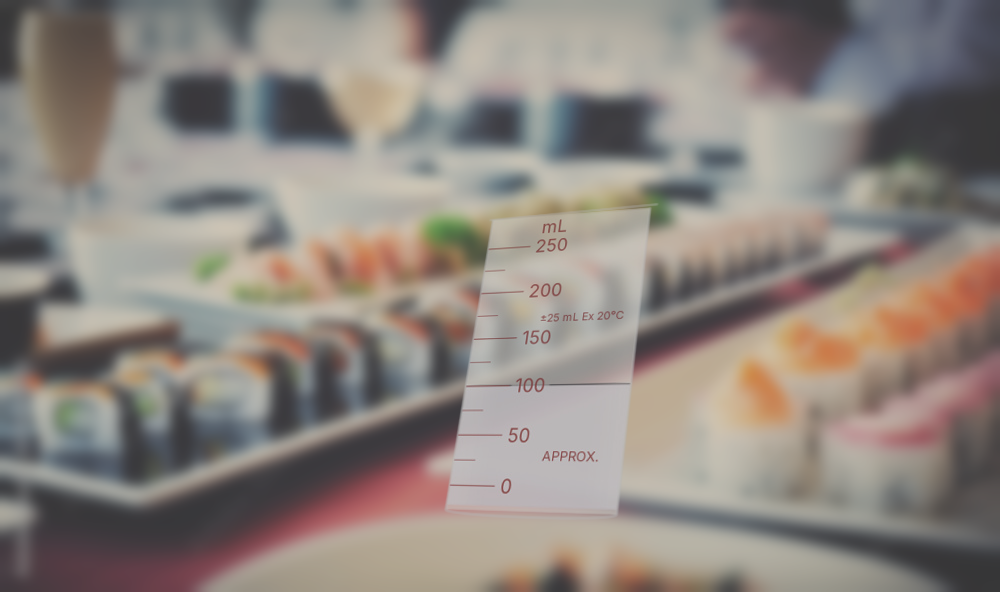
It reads 100 mL
